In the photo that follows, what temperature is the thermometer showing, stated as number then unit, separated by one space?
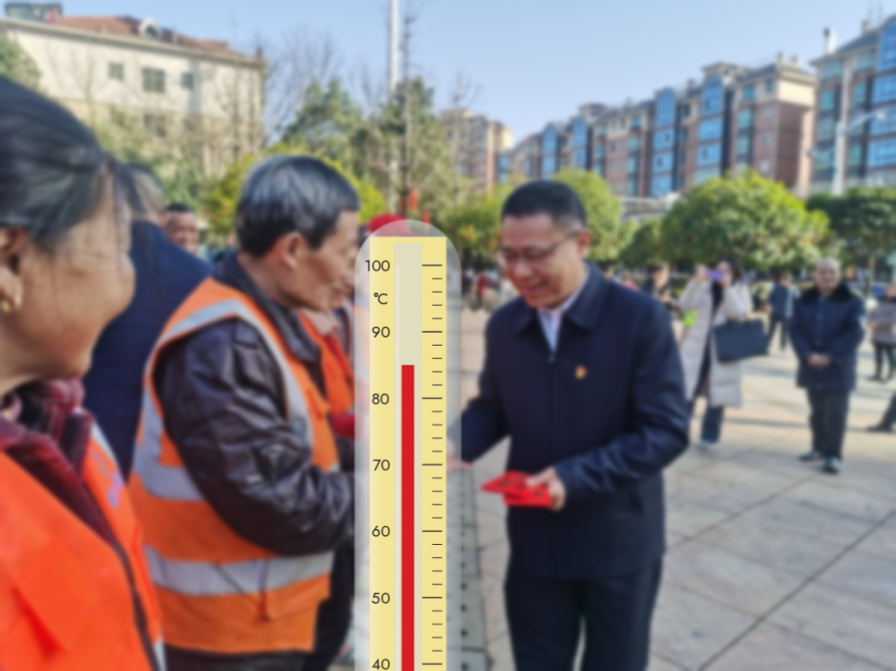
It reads 85 °C
